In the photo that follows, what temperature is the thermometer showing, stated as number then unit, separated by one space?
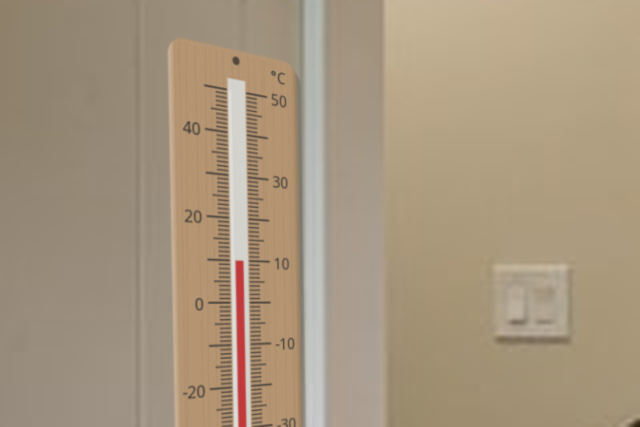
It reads 10 °C
